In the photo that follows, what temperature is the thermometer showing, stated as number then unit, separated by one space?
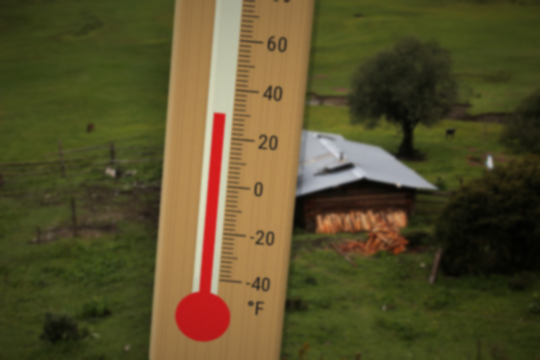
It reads 30 °F
